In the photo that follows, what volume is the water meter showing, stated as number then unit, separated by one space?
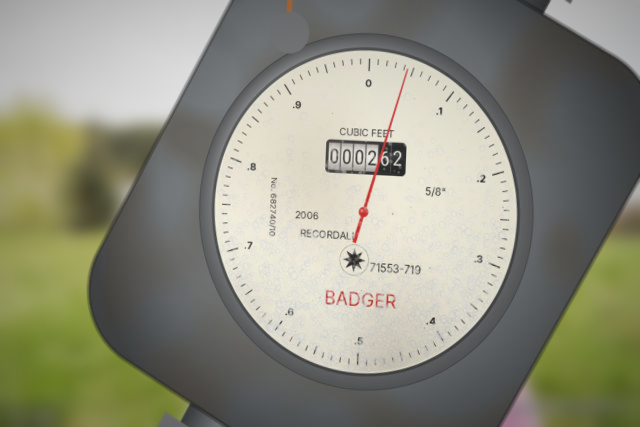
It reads 262.04 ft³
